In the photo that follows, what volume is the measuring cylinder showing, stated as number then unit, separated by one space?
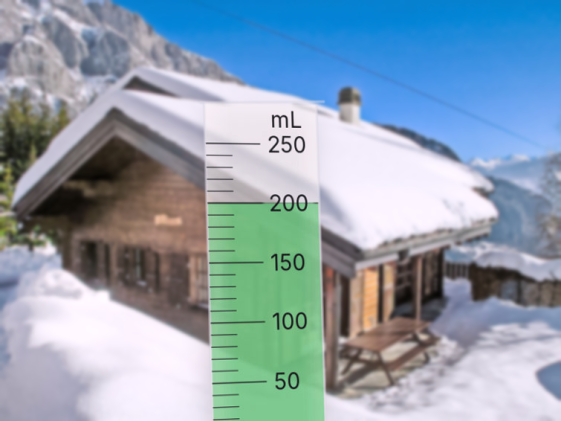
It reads 200 mL
